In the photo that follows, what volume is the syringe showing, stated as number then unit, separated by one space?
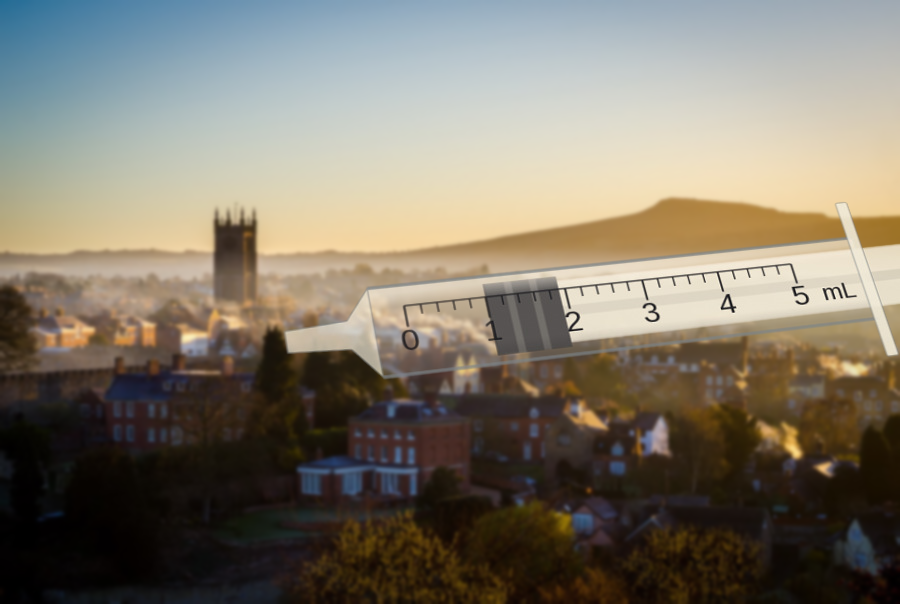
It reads 1 mL
